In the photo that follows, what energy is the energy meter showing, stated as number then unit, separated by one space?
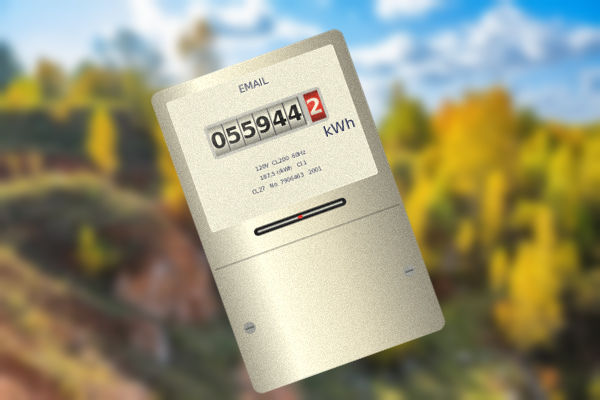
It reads 55944.2 kWh
